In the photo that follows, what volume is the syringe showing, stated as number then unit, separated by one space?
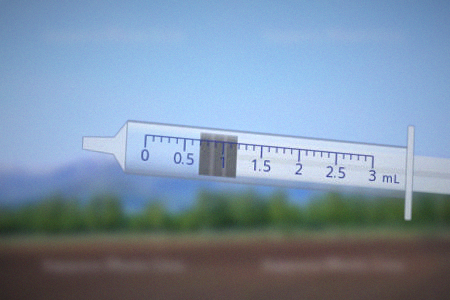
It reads 0.7 mL
